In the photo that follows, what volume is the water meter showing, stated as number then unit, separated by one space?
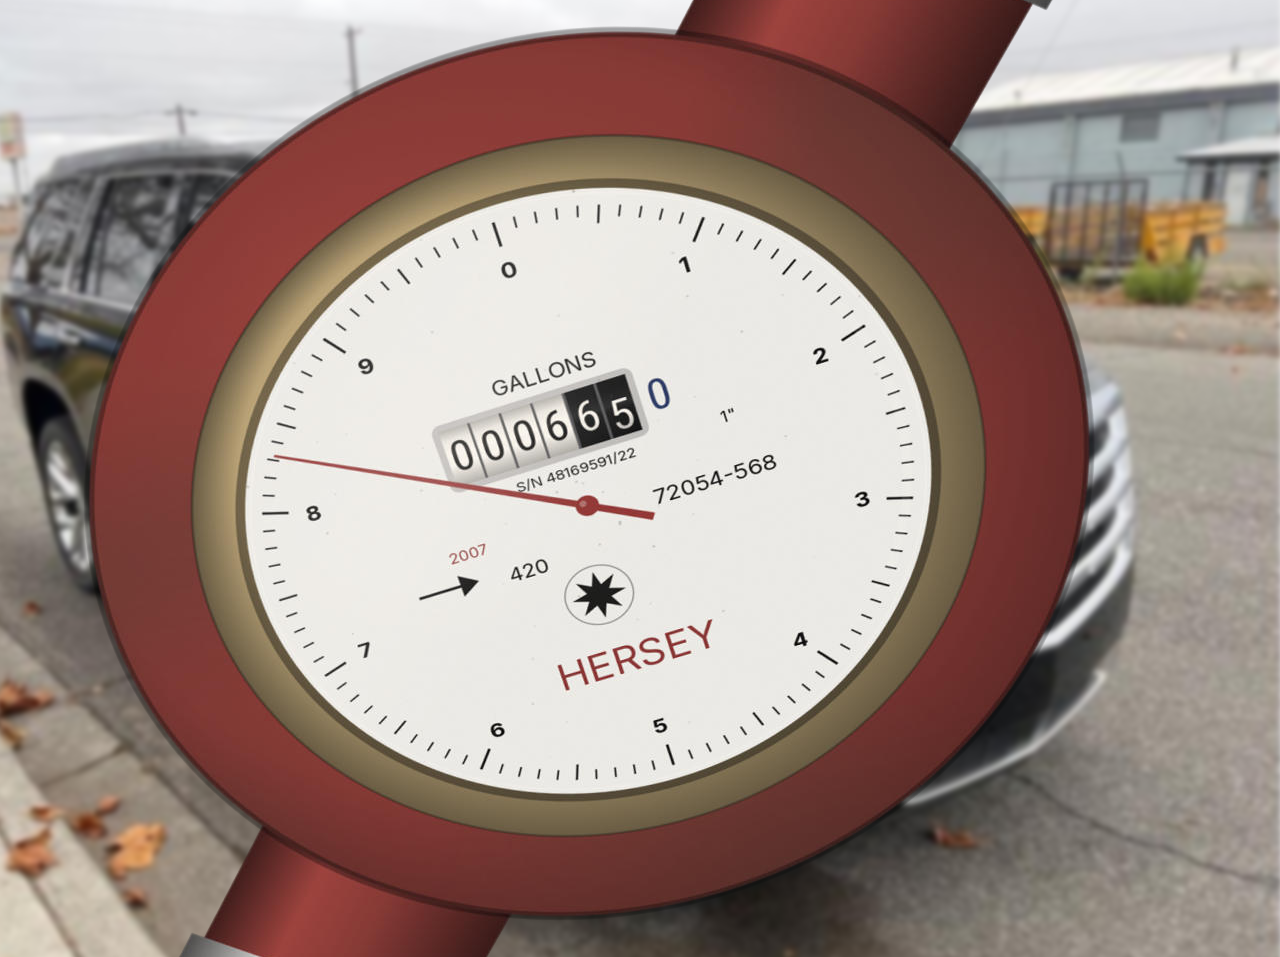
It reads 6648.3 gal
